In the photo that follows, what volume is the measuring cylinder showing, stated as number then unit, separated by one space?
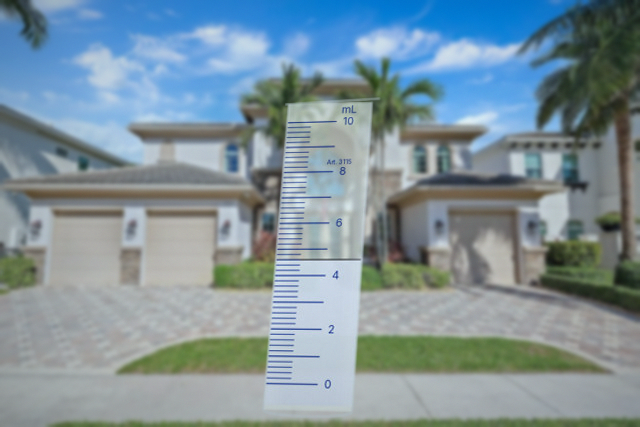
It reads 4.6 mL
